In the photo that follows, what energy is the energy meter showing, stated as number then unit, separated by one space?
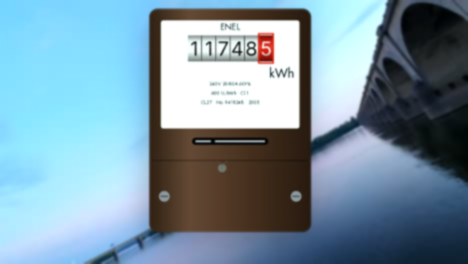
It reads 11748.5 kWh
